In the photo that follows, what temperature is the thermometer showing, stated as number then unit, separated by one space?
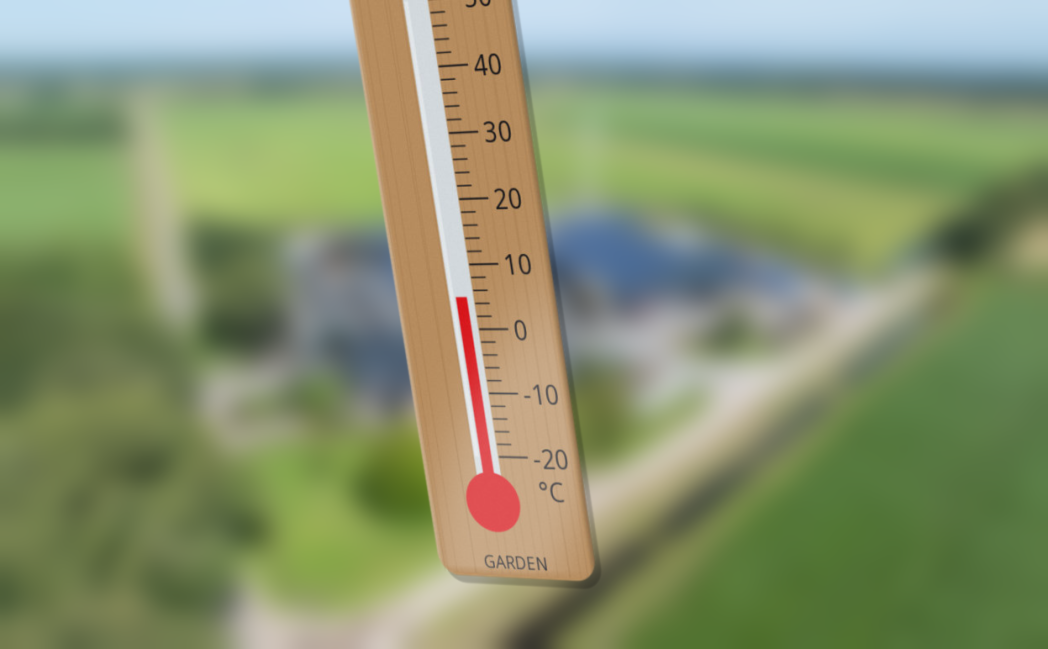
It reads 5 °C
